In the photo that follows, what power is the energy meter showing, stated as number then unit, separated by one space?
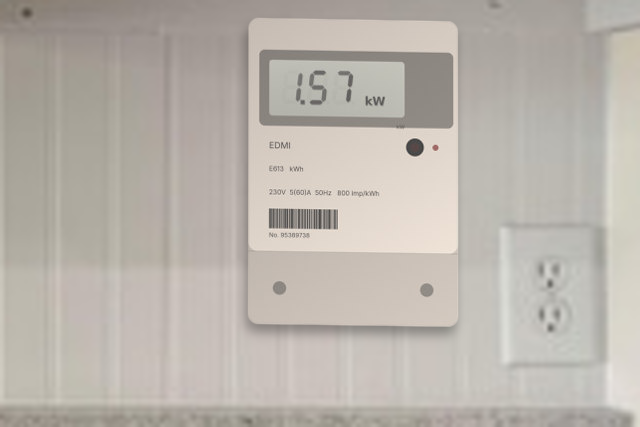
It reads 1.57 kW
